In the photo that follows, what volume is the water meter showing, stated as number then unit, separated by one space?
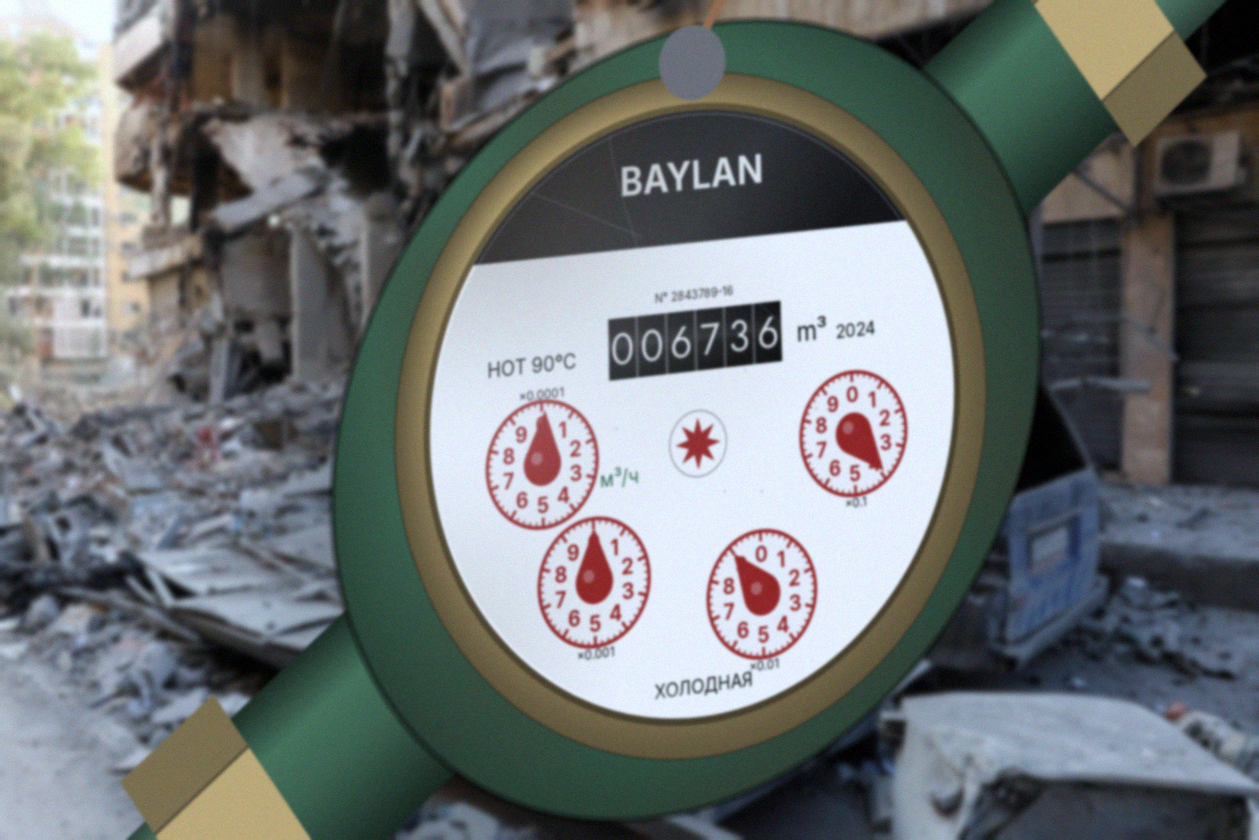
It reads 6736.3900 m³
